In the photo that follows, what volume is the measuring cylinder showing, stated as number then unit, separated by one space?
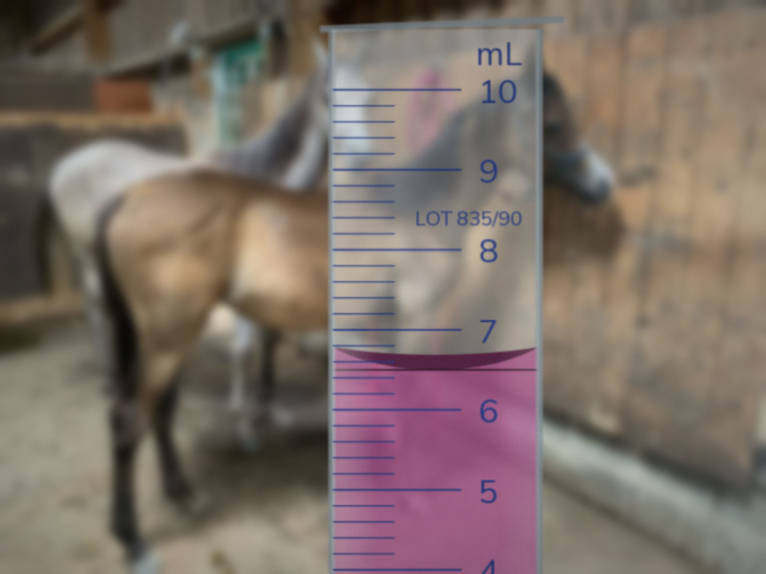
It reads 6.5 mL
